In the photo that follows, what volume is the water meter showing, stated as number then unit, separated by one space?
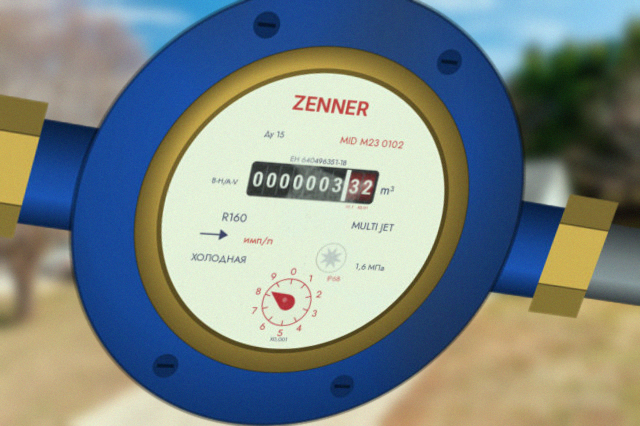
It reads 3.328 m³
